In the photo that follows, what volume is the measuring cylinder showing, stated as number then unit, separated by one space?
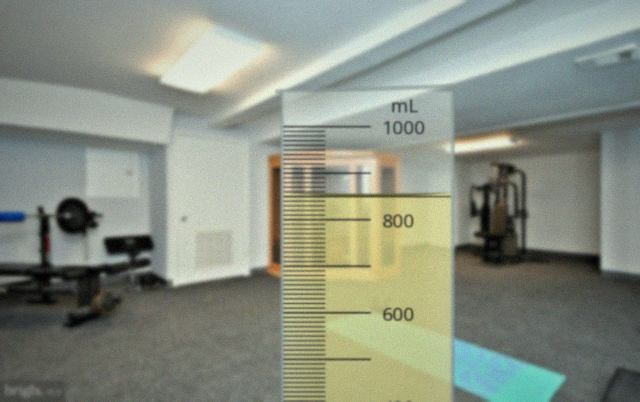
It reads 850 mL
